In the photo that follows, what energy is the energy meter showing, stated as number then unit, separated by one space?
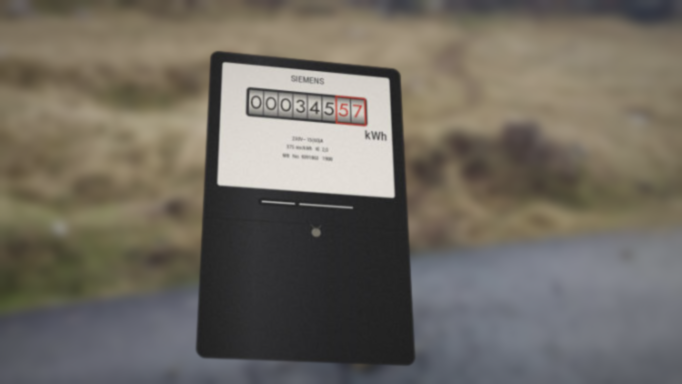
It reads 345.57 kWh
